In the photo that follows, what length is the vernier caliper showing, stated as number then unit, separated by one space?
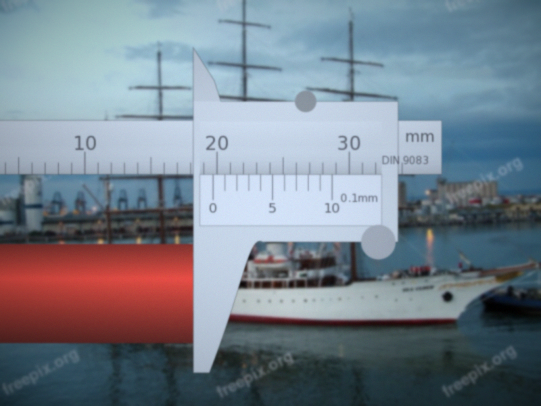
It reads 19.7 mm
